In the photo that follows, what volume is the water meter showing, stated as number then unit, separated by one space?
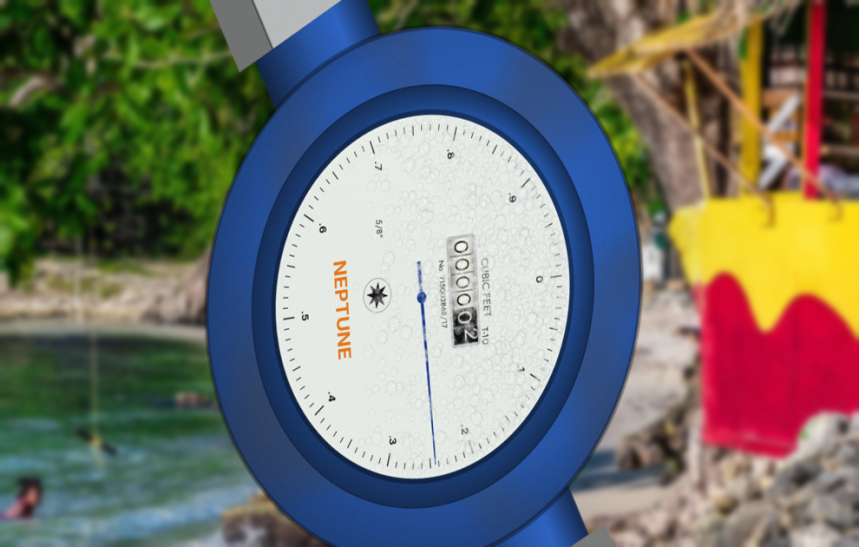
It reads 2.24 ft³
